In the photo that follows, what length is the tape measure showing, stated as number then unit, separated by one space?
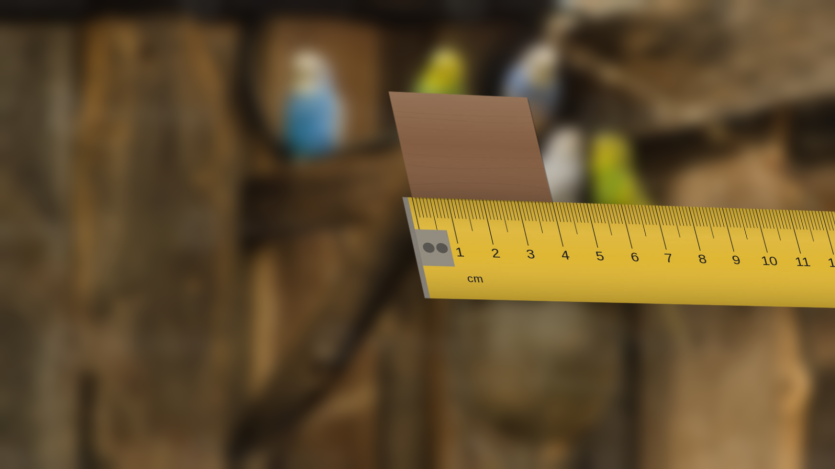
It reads 4 cm
